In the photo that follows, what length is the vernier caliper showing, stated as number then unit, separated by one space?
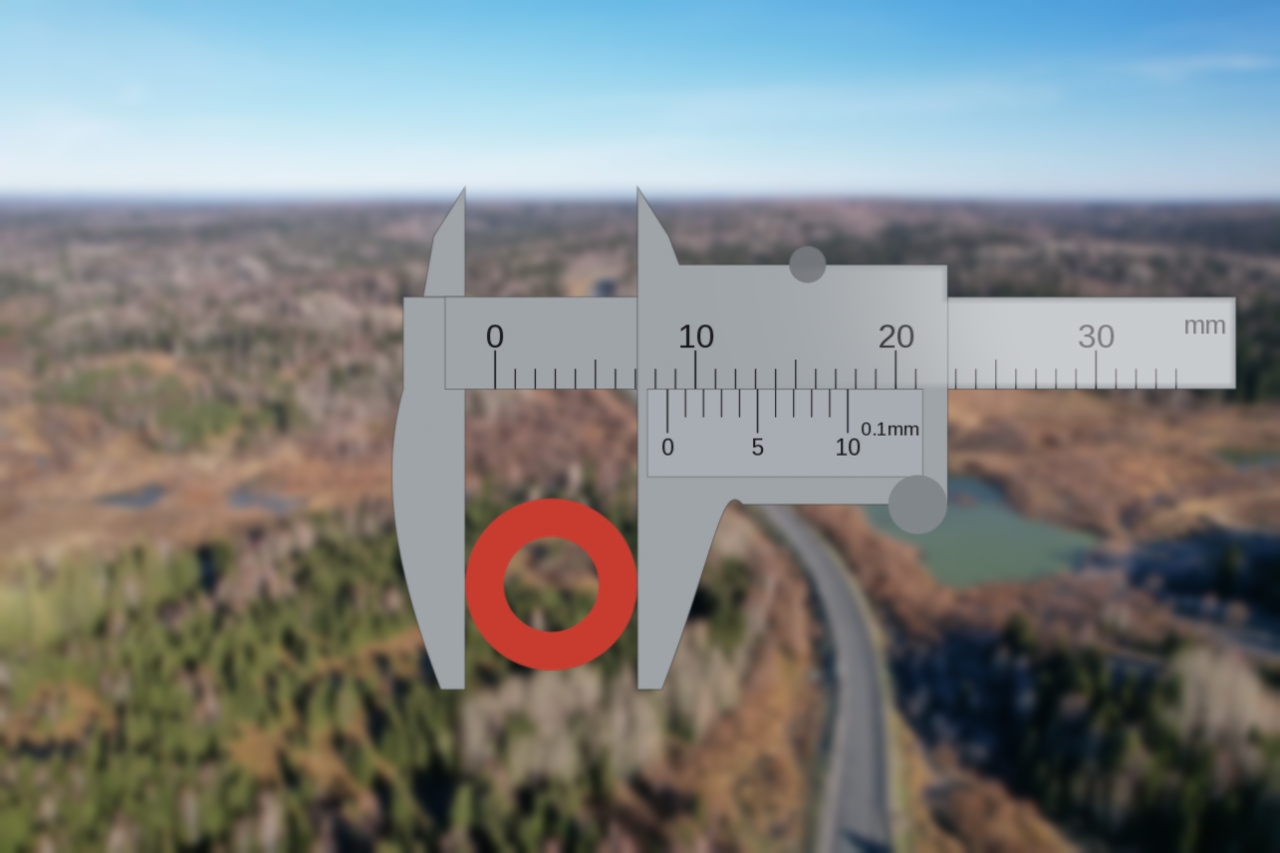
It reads 8.6 mm
